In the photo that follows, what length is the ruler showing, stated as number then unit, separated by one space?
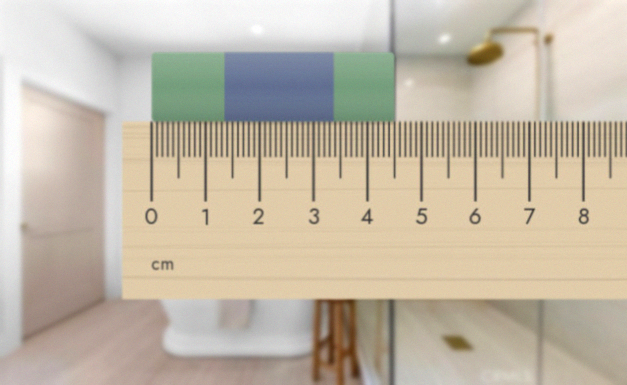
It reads 4.5 cm
